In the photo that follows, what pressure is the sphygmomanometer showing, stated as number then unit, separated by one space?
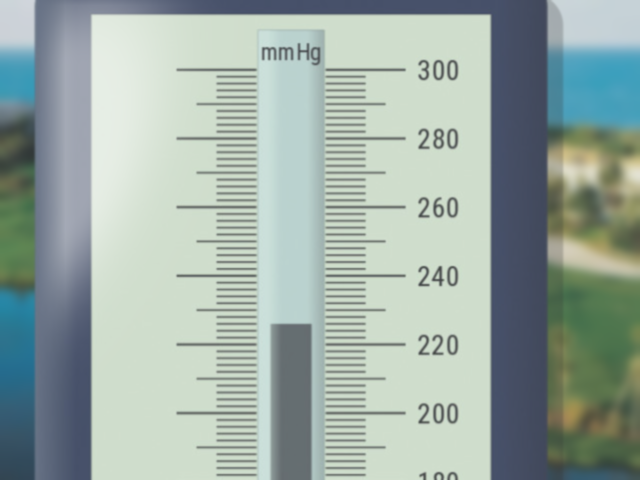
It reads 226 mmHg
